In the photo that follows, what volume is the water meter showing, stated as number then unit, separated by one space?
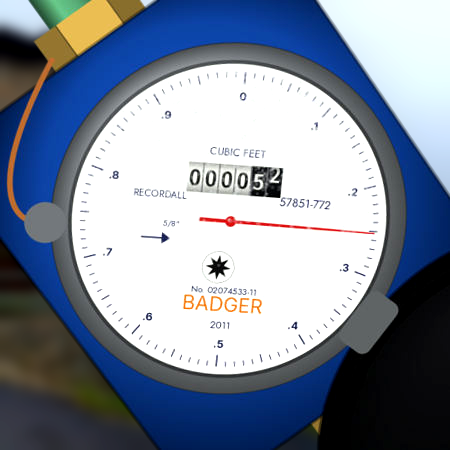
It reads 52.25 ft³
